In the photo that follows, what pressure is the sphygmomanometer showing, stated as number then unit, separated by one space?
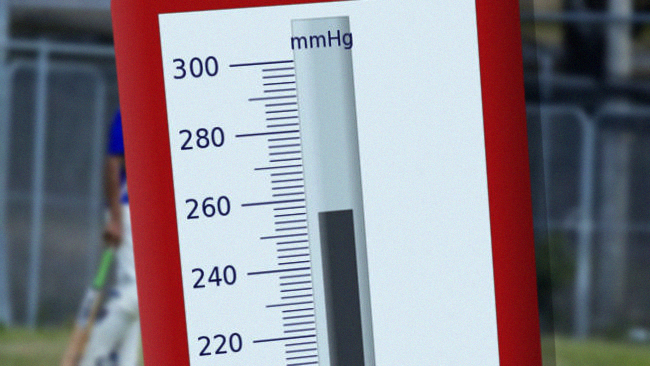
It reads 256 mmHg
